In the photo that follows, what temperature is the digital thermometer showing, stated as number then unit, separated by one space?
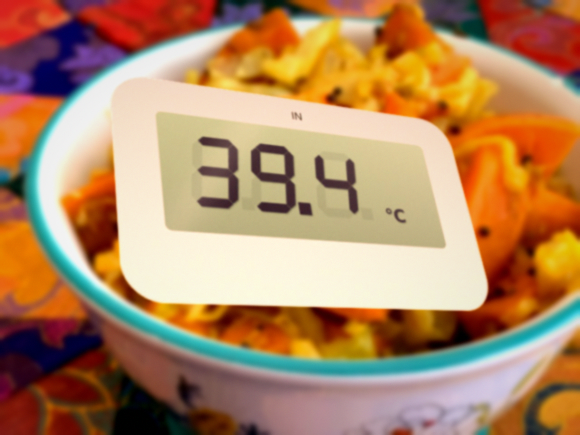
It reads 39.4 °C
